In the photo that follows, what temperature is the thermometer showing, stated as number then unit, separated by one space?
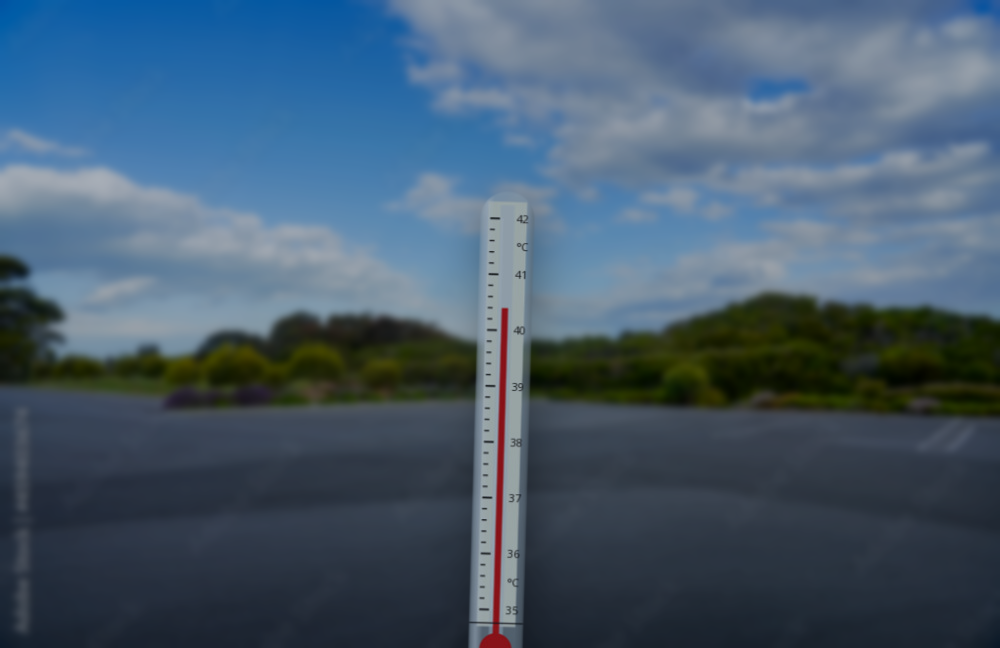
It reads 40.4 °C
